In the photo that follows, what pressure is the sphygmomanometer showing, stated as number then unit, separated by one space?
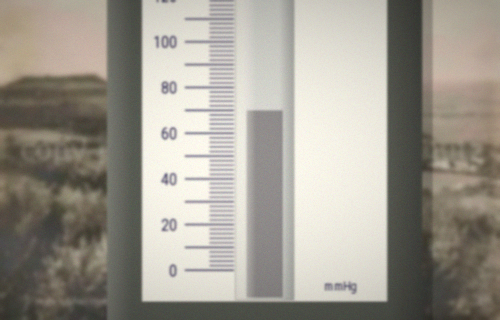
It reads 70 mmHg
